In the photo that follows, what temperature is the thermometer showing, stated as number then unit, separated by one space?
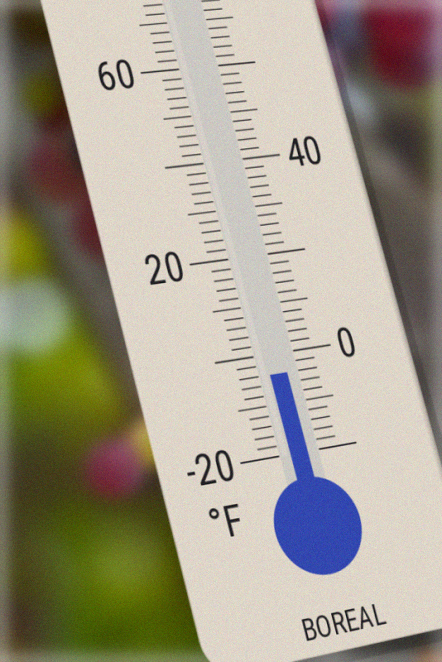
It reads -4 °F
